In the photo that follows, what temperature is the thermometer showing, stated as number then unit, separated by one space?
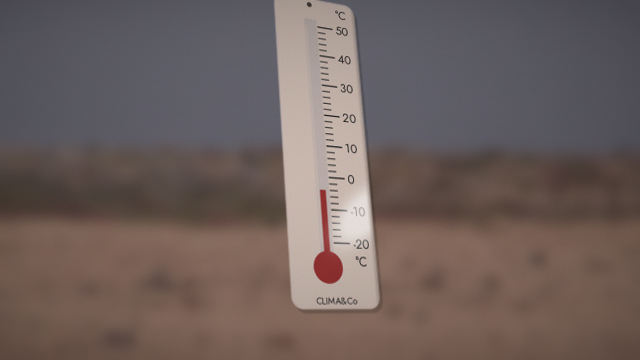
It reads -4 °C
